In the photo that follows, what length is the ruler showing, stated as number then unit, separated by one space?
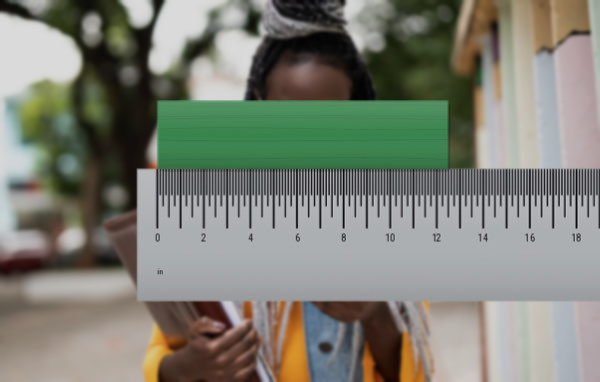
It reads 12.5 in
